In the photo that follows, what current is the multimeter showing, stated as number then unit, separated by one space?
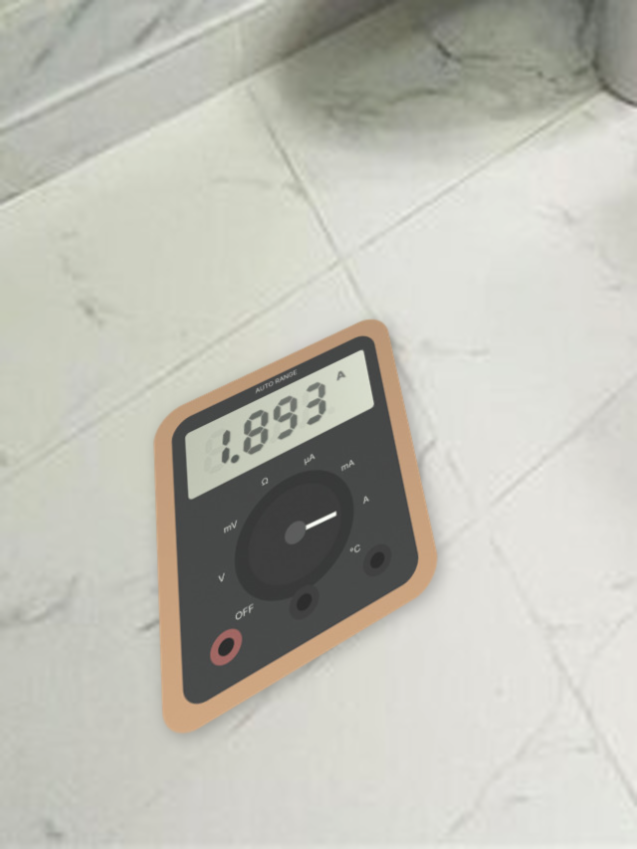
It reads 1.893 A
